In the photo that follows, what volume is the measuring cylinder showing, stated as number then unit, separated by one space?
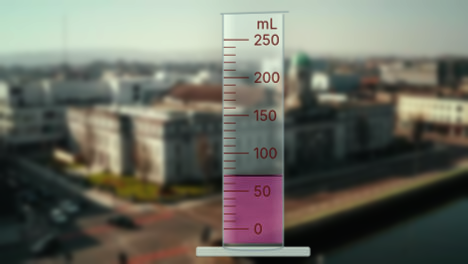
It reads 70 mL
